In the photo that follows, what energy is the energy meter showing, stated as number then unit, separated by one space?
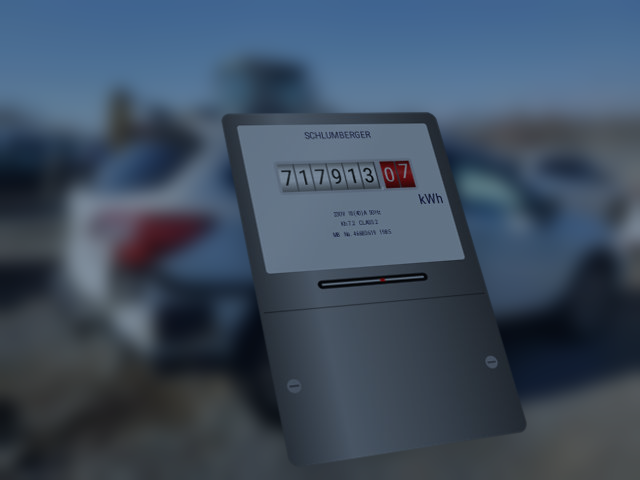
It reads 717913.07 kWh
